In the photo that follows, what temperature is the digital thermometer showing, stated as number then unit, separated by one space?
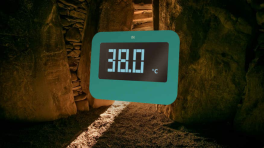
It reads 38.0 °C
